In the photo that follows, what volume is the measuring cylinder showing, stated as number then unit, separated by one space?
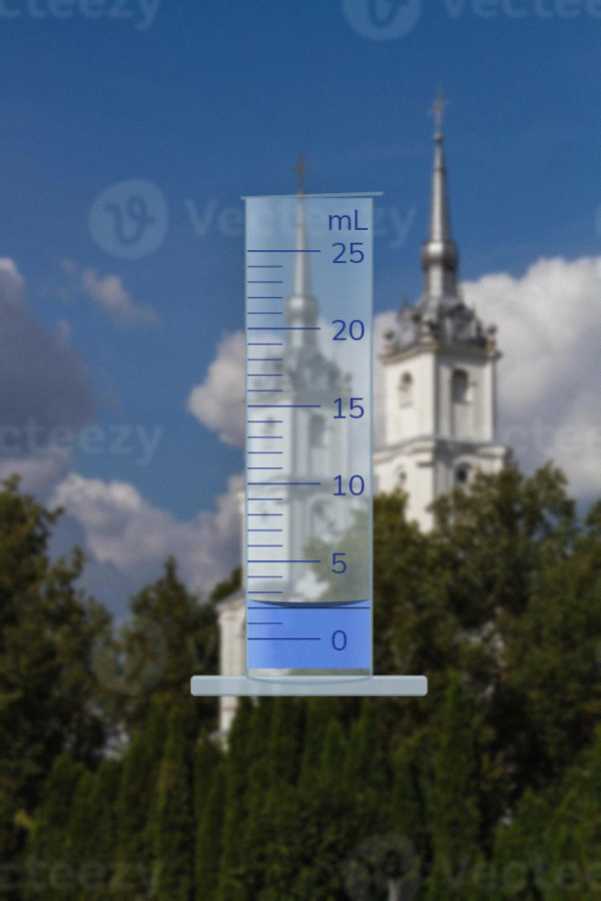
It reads 2 mL
